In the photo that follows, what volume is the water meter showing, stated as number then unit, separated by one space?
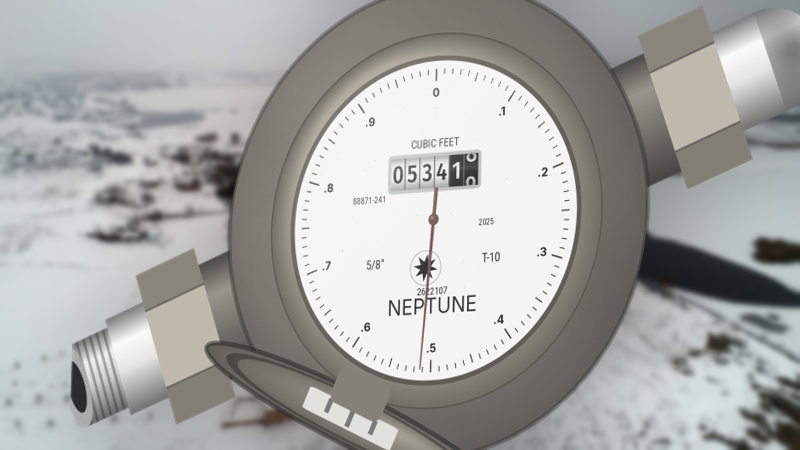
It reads 53418.51 ft³
